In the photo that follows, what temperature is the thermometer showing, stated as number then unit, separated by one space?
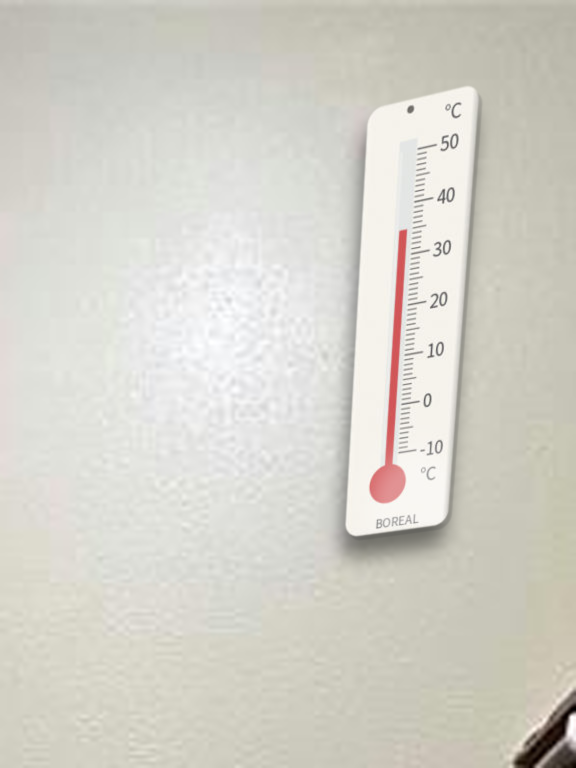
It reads 35 °C
